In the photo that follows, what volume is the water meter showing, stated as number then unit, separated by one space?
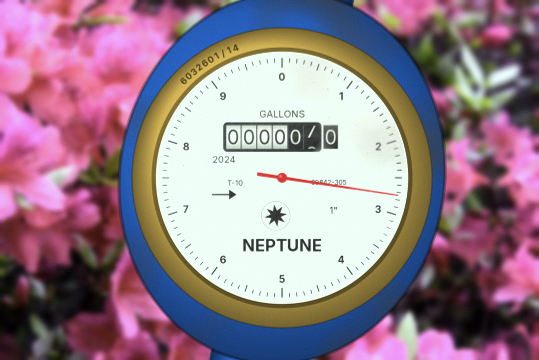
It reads 72.7 gal
